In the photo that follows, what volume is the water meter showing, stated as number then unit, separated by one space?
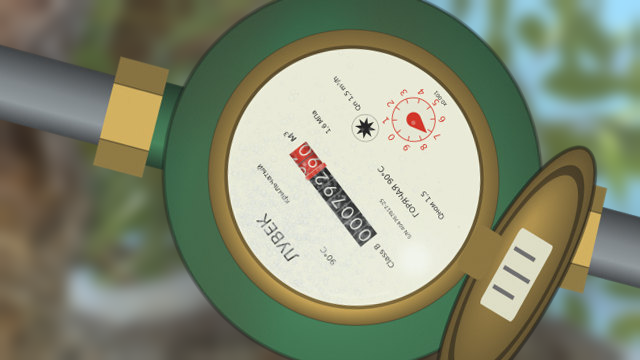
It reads 792.897 m³
